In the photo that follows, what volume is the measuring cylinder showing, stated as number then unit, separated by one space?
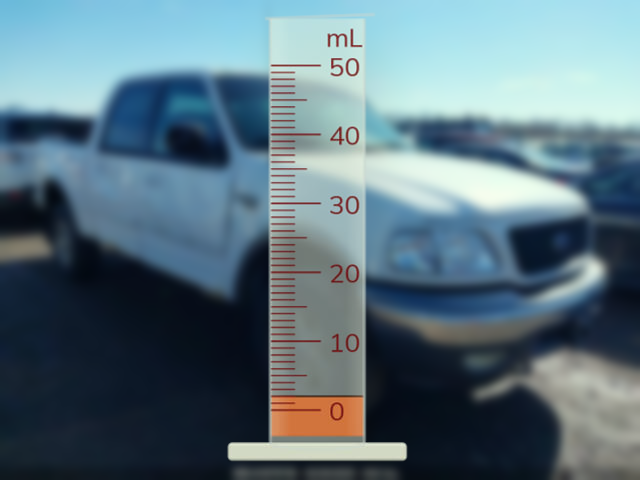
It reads 2 mL
